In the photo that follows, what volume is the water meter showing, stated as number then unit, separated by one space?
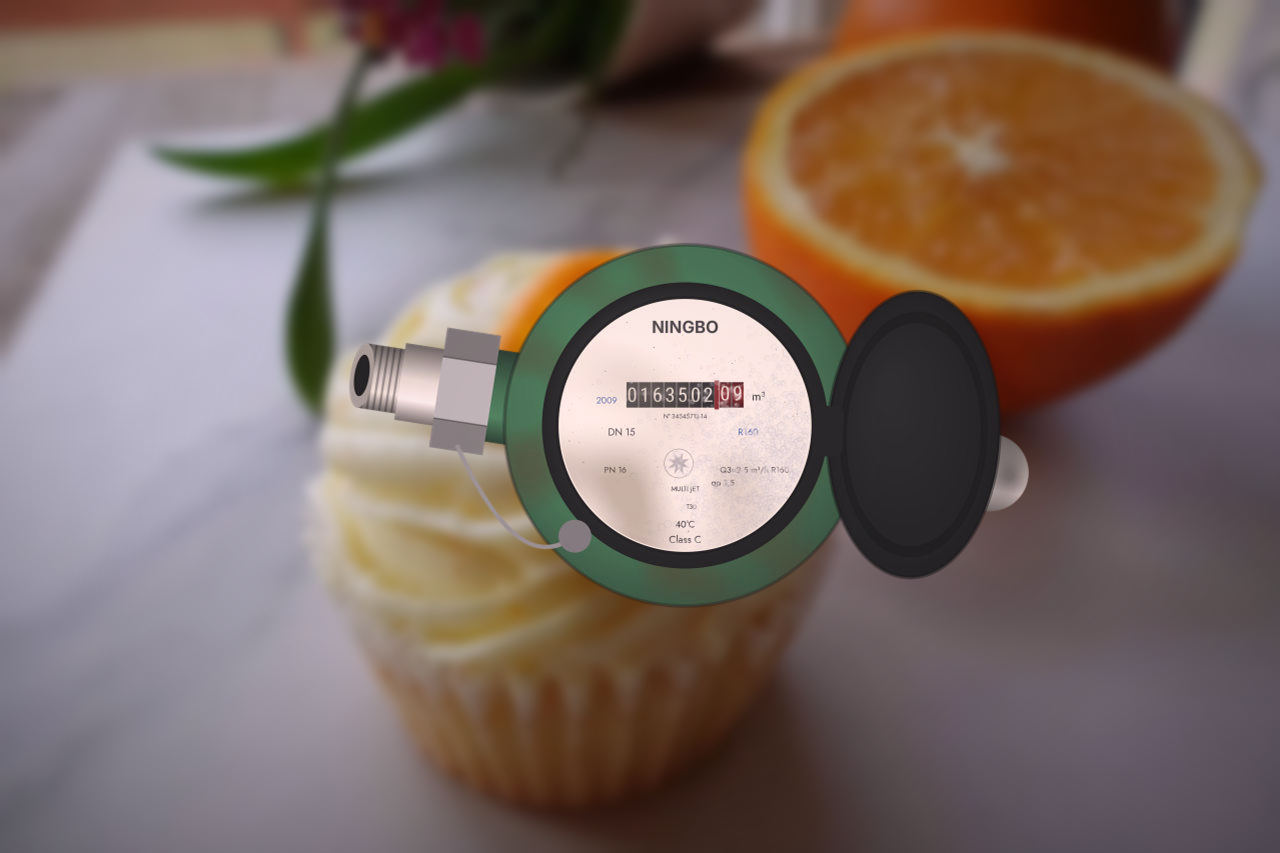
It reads 163502.09 m³
